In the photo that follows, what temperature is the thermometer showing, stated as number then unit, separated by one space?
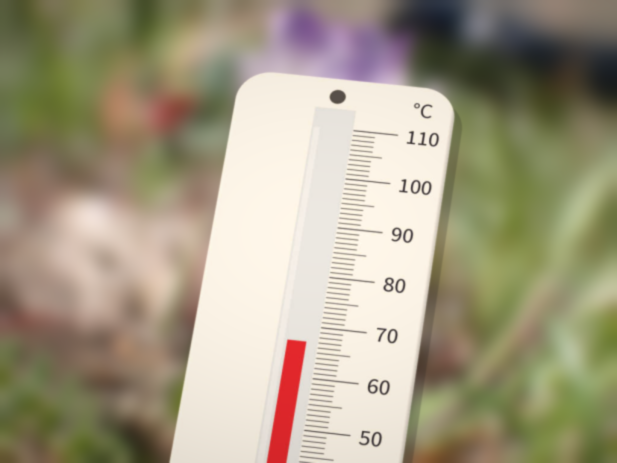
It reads 67 °C
